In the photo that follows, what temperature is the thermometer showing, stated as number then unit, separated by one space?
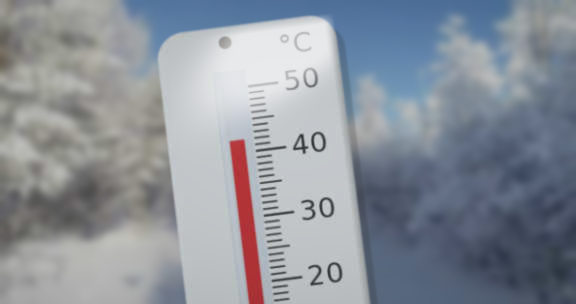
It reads 42 °C
